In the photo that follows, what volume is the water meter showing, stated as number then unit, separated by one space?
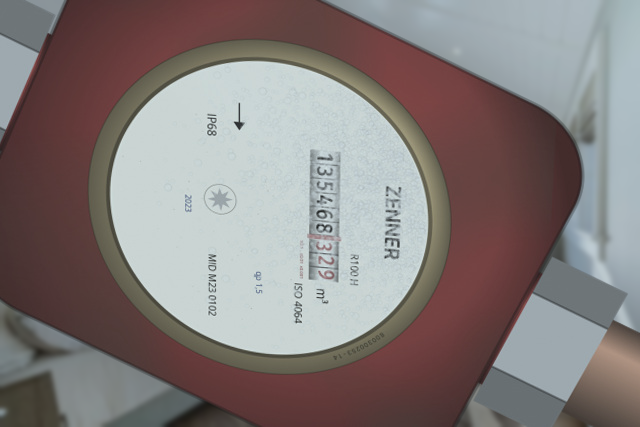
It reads 135468.329 m³
